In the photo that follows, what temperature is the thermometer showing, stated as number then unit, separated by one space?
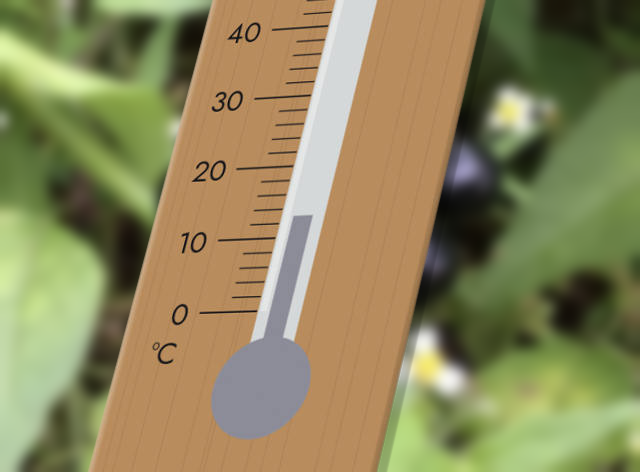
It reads 13 °C
